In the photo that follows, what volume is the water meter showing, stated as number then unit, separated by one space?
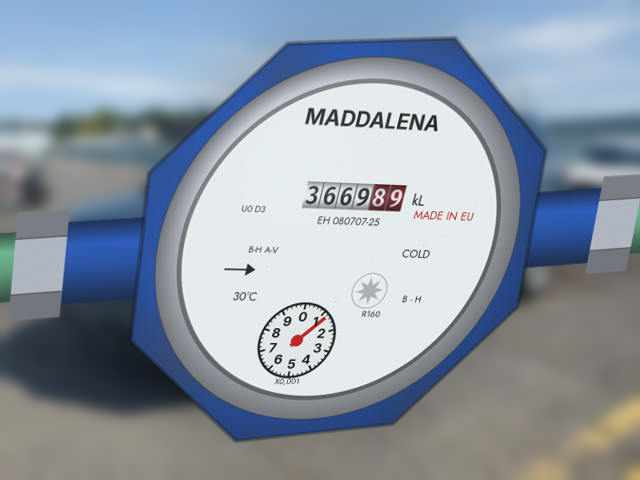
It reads 3669.891 kL
